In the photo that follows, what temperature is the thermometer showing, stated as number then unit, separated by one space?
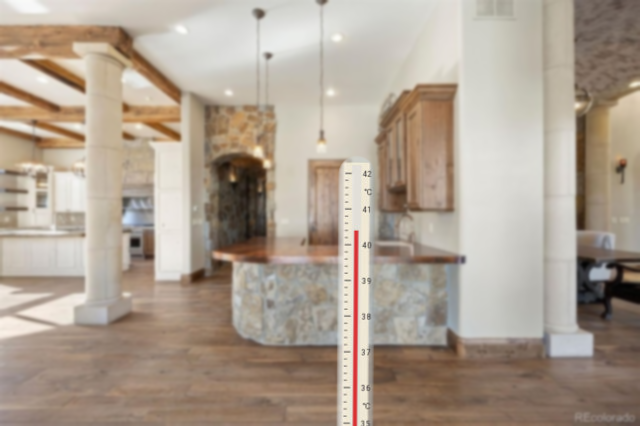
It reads 40.4 °C
